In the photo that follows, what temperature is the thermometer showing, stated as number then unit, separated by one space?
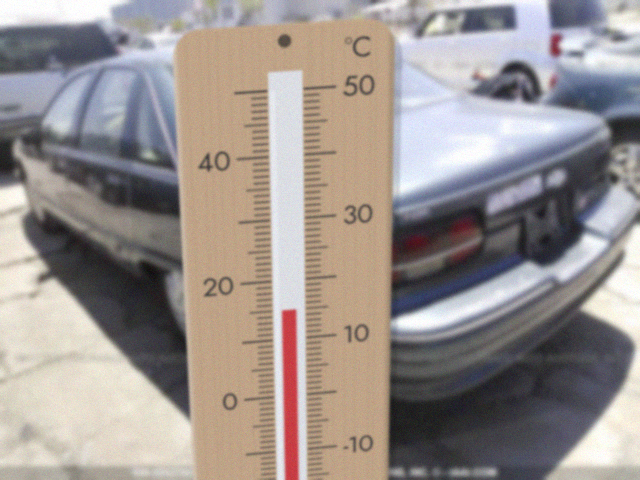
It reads 15 °C
